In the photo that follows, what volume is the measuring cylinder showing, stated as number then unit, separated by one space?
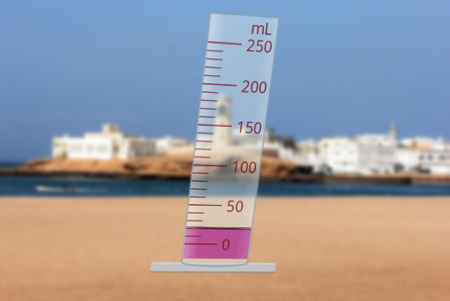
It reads 20 mL
